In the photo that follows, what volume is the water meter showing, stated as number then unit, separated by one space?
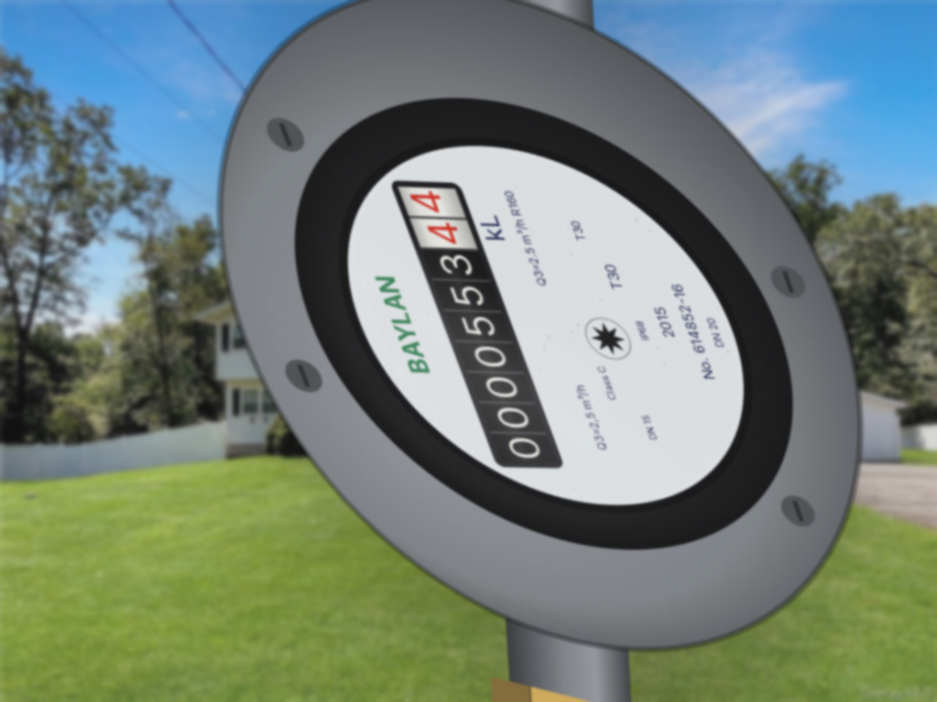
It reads 553.44 kL
